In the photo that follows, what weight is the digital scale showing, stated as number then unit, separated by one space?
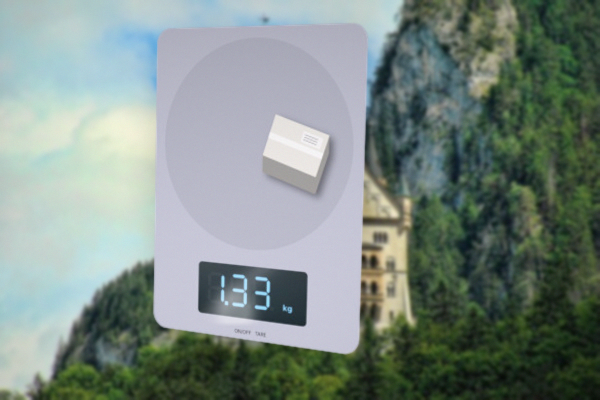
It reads 1.33 kg
